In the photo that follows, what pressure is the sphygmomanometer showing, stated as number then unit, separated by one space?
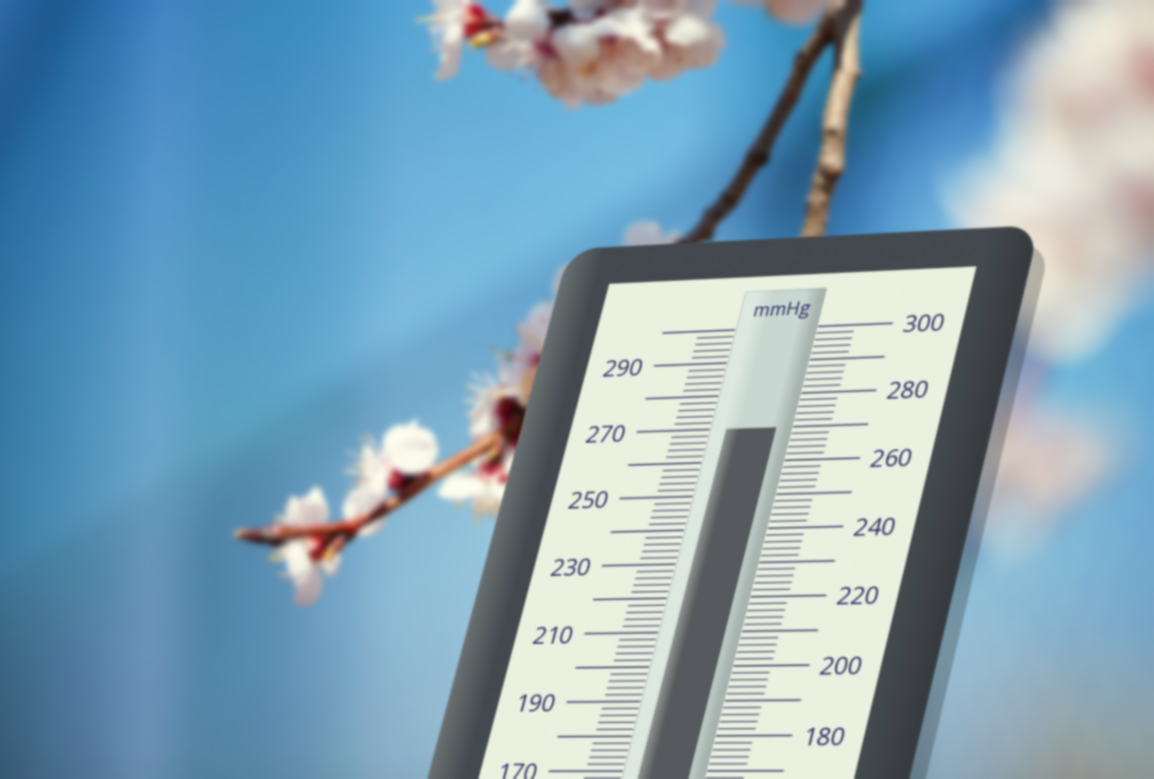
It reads 270 mmHg
